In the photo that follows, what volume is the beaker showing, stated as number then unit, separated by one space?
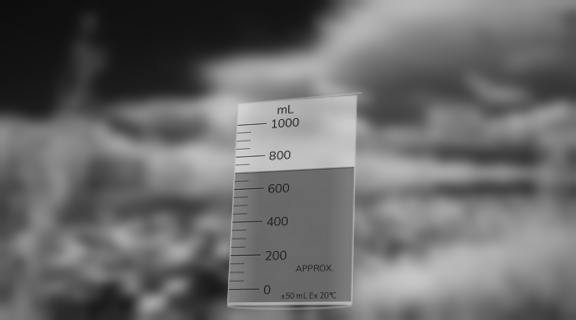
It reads 700 mL
